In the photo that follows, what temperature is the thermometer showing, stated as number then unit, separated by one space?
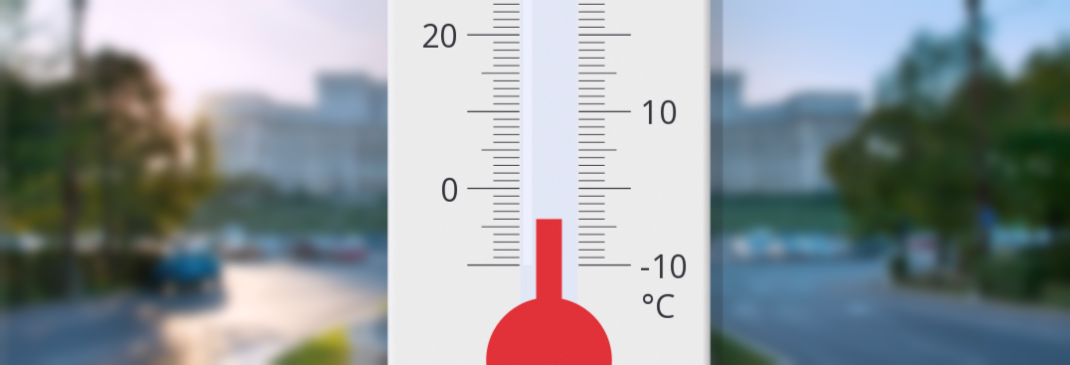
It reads -4 °C
